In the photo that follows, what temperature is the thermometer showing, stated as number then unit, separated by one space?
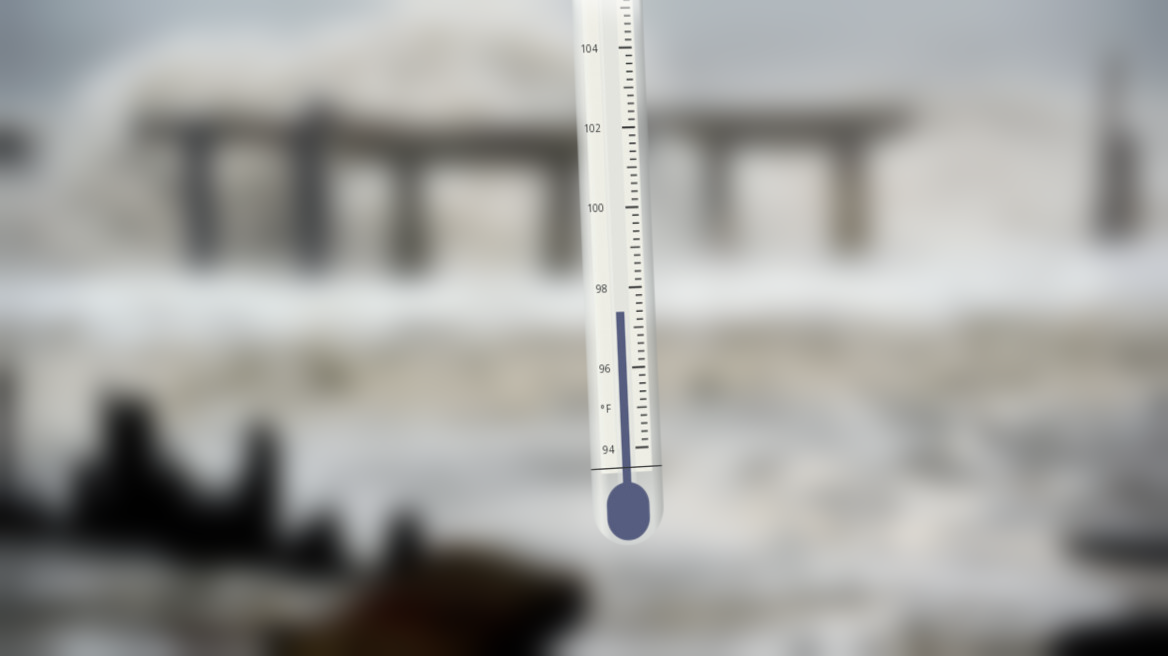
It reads 97.4 °F
